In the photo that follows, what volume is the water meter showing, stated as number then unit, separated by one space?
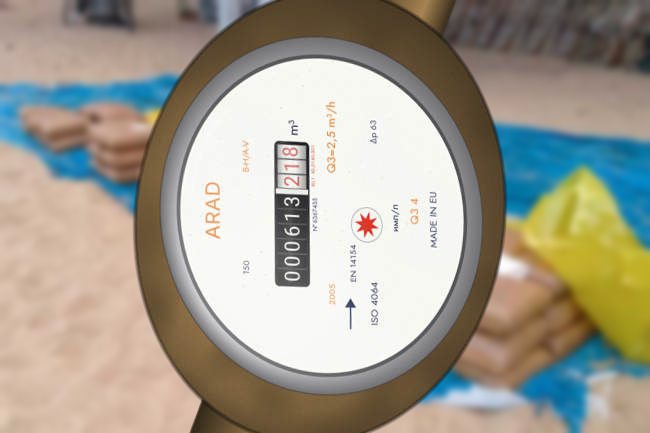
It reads 613.218 m³
